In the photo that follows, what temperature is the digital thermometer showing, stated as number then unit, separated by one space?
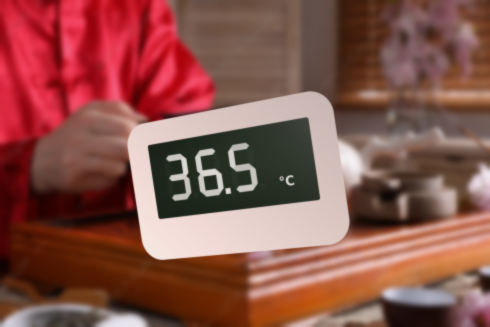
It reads 36.5 °C
